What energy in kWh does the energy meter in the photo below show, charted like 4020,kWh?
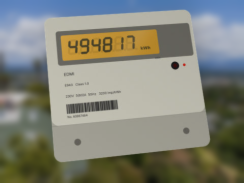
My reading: 494817,kWh
